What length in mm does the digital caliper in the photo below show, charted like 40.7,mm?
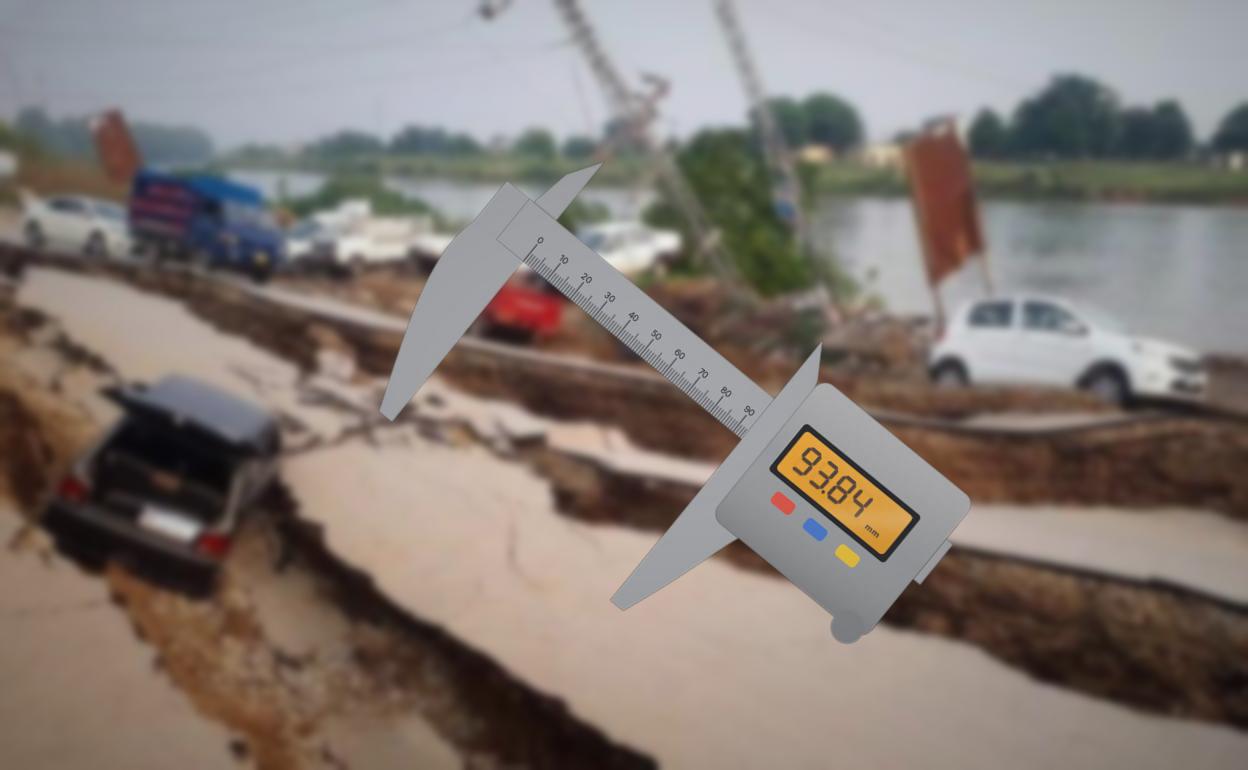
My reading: 93.84,mm
